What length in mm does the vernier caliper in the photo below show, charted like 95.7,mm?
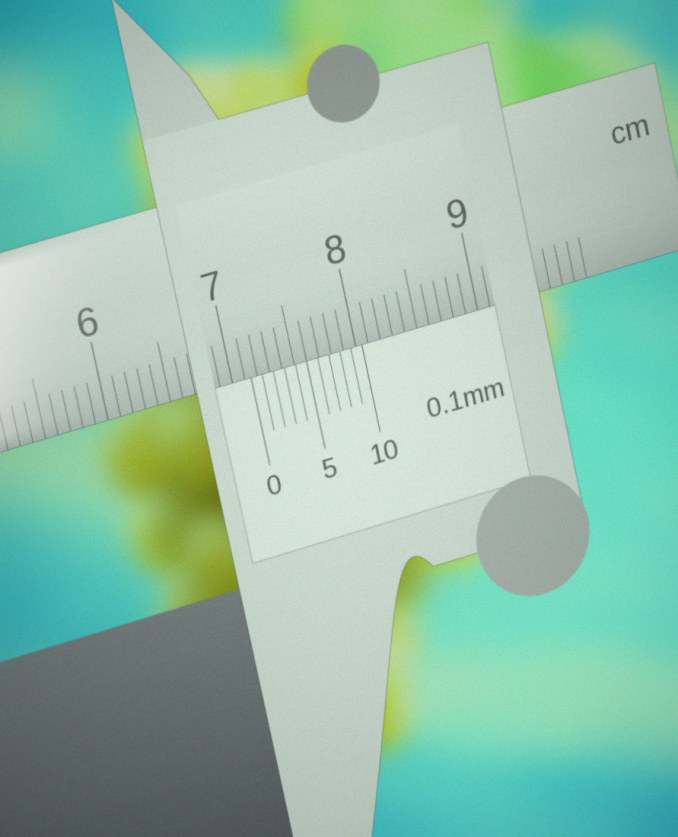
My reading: 71.5,mm
